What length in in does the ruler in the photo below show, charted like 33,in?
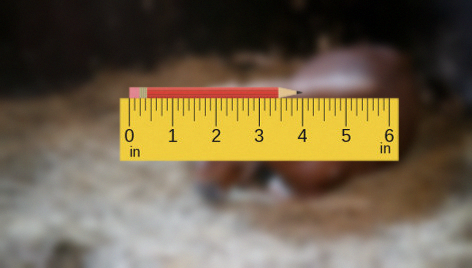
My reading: 4,in
